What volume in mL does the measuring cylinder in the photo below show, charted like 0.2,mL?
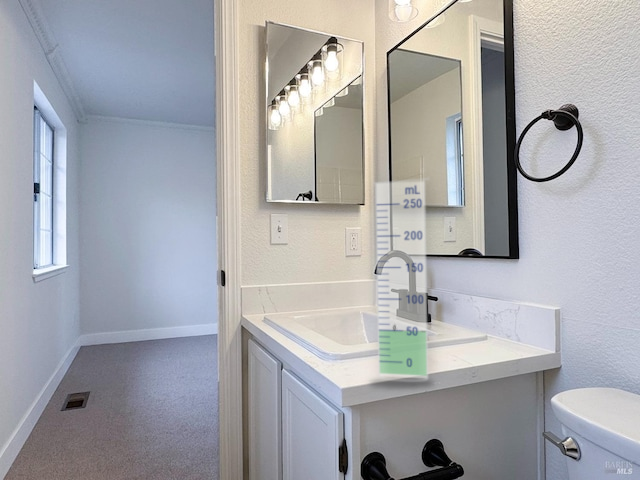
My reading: 50,mL
